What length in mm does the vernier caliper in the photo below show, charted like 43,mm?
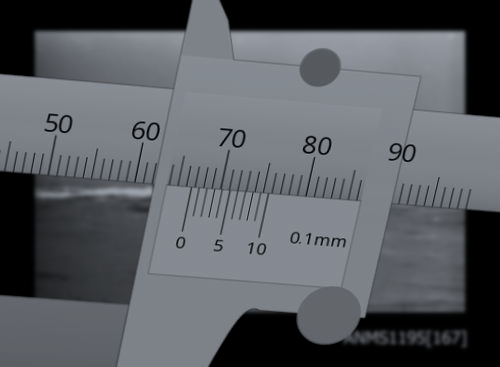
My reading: 66.6,mm
